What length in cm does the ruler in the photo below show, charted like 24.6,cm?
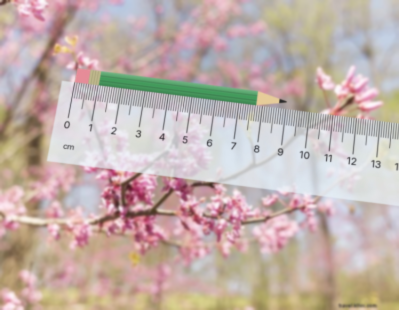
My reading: 9,cm
